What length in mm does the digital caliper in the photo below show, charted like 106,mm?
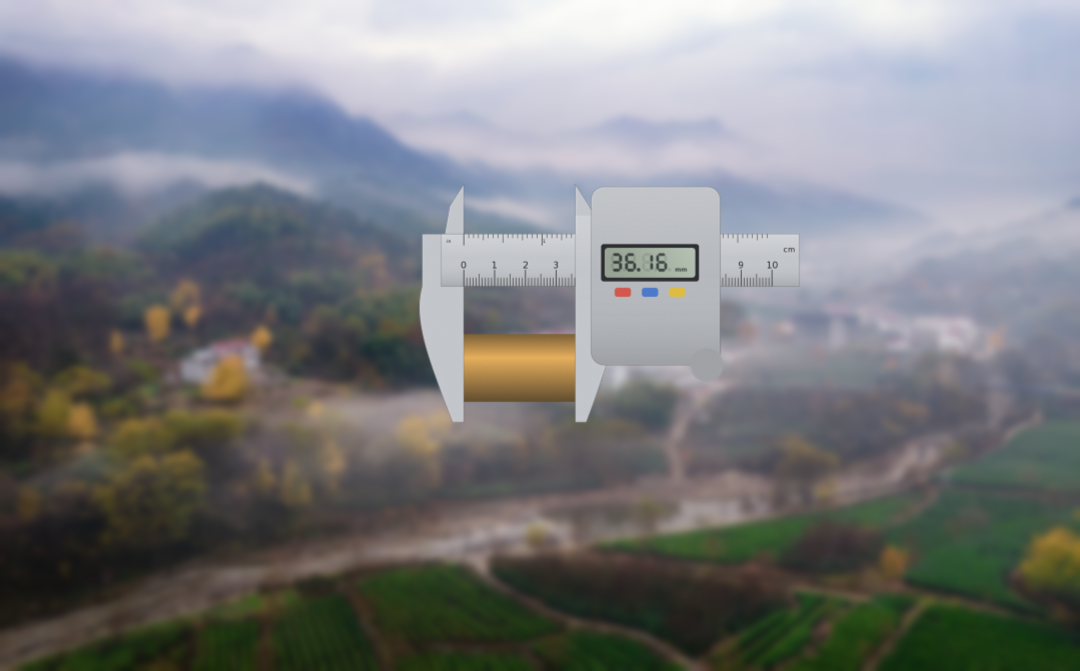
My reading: 36.16,mm
